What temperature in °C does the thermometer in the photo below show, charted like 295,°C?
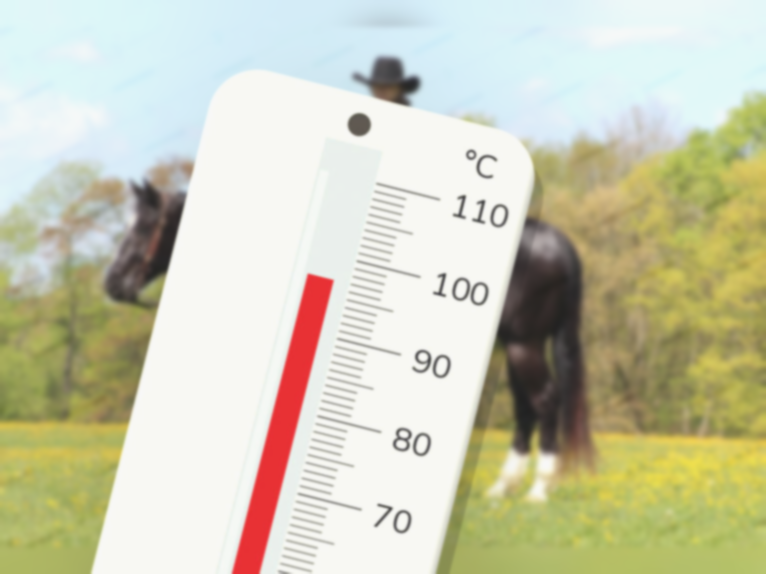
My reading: 97,°C
